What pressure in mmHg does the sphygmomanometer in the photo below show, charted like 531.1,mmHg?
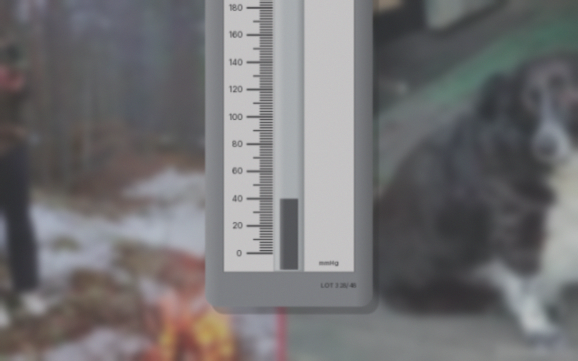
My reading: 40,mmHg
